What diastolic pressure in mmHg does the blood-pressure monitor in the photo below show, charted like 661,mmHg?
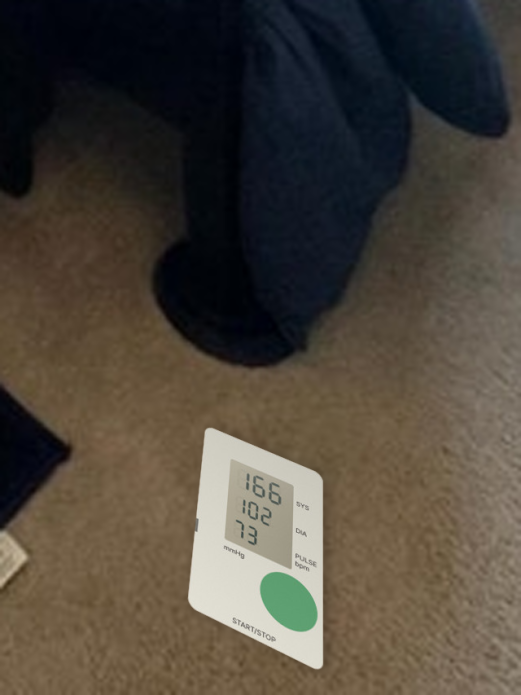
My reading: 102,mmHg
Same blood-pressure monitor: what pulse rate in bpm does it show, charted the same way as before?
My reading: 73,bpm
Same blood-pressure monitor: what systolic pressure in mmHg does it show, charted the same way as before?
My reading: 166,mmHg
